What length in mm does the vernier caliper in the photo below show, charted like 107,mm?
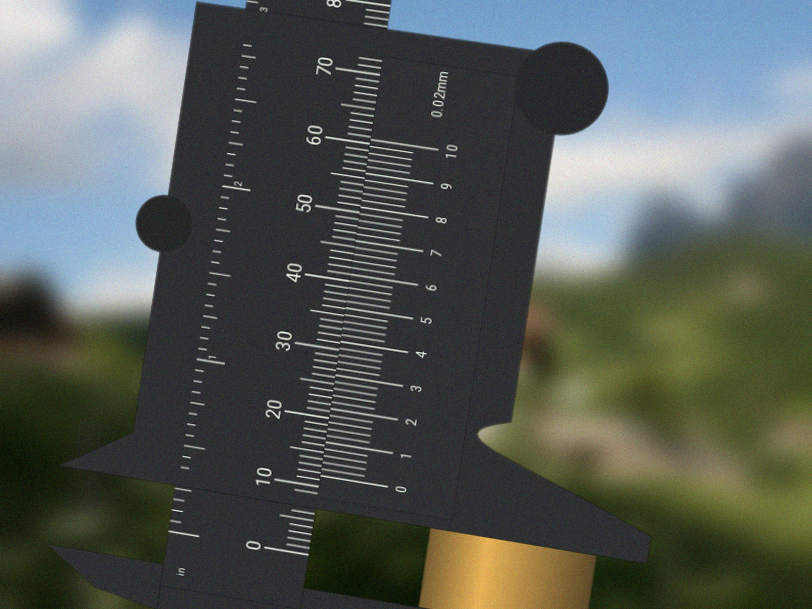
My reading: 11.6,mm
